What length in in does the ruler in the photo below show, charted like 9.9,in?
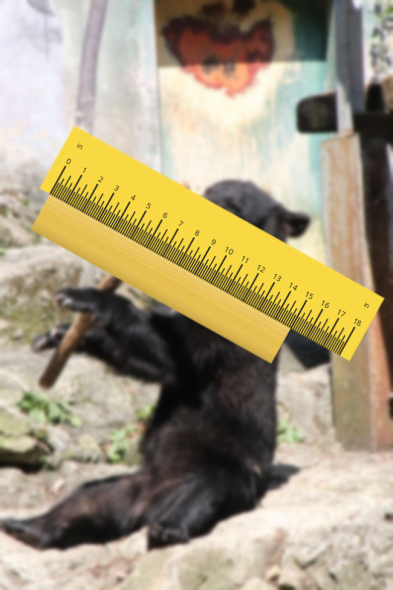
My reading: 15,in
